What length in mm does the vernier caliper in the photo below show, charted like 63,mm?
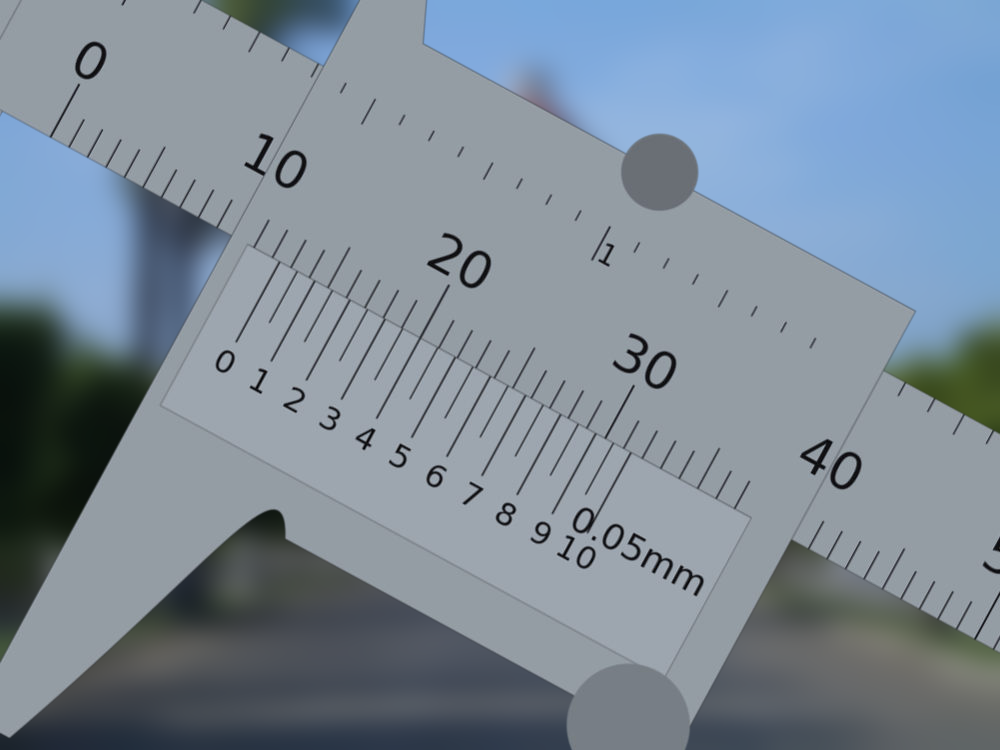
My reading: 12.4,mm
